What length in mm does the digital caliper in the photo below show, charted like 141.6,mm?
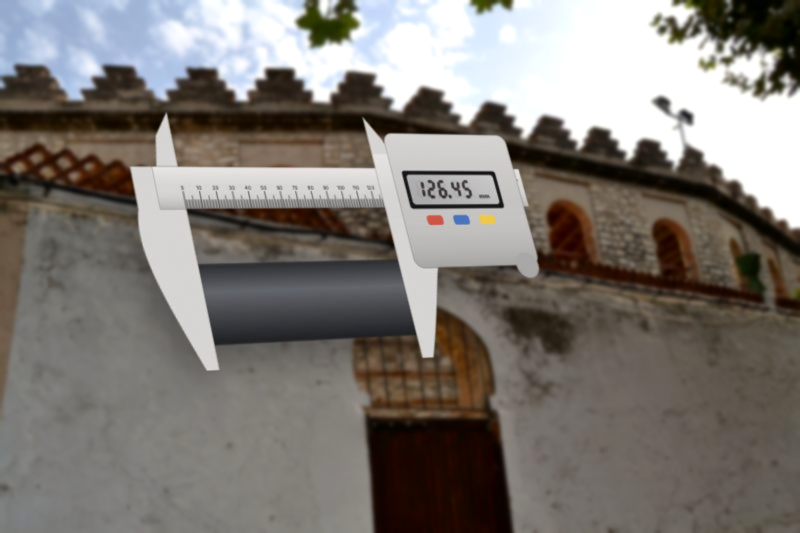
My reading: 126.45,mm
